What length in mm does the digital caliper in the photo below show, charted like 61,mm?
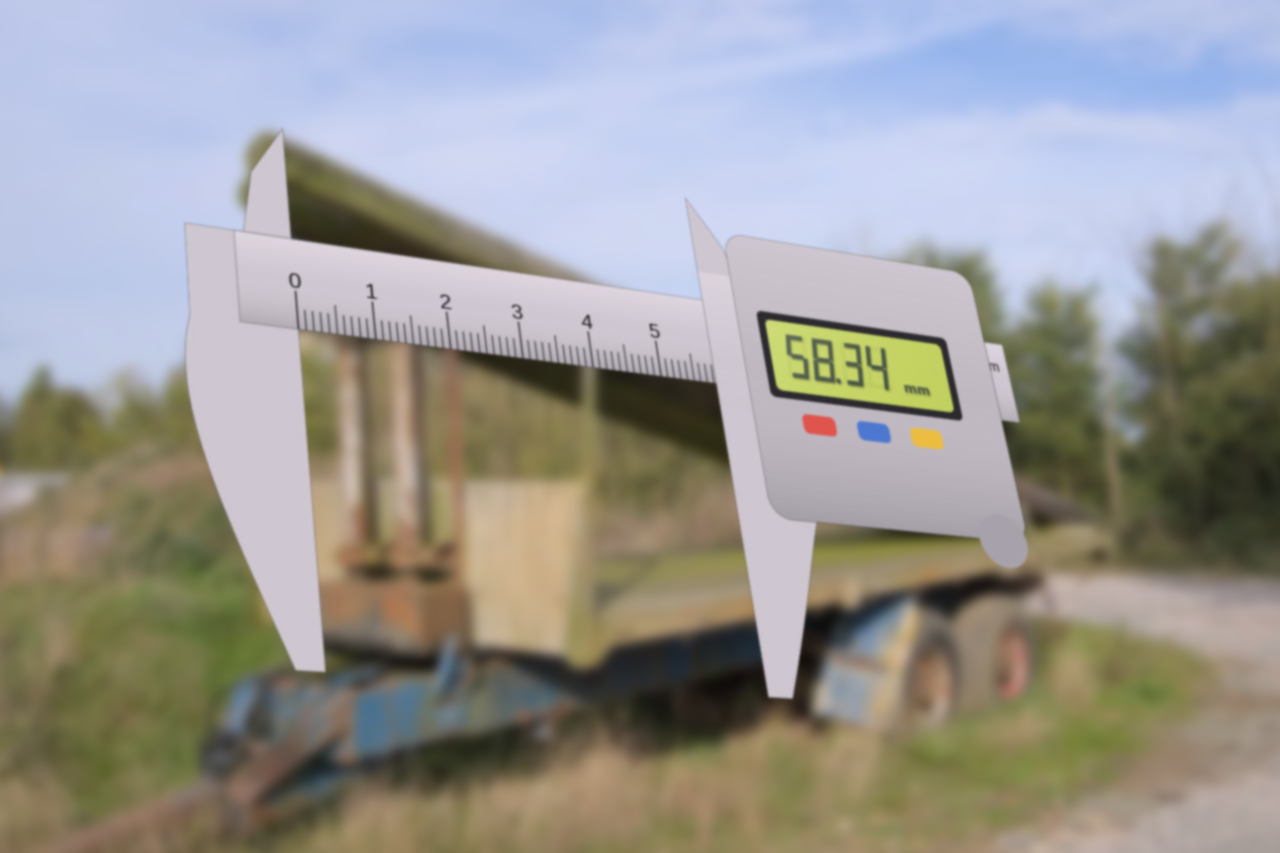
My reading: 58.34,mm
